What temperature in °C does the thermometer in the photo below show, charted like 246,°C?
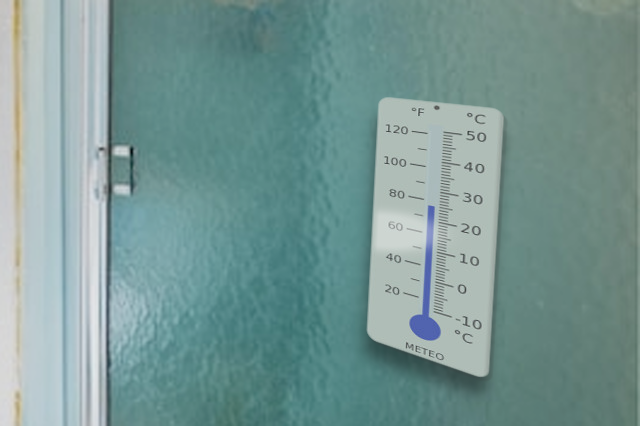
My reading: 25,°C
